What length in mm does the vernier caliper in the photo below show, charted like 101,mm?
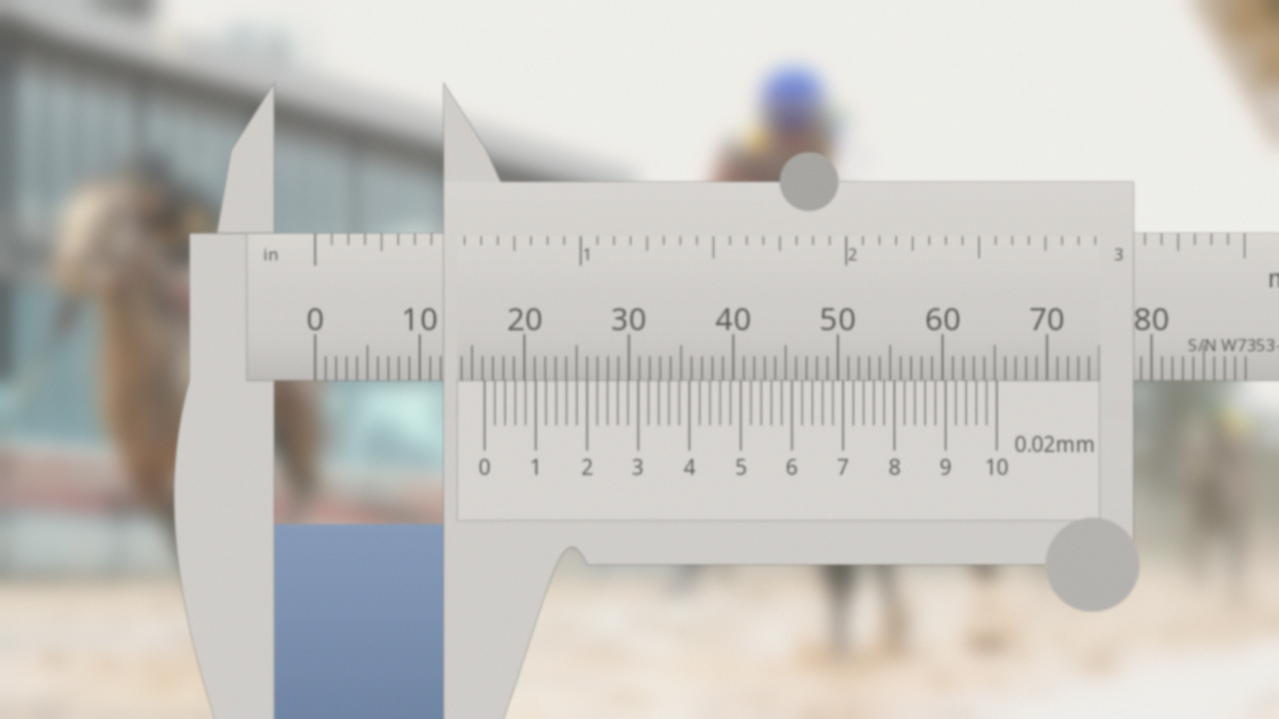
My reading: 16.2,mm
